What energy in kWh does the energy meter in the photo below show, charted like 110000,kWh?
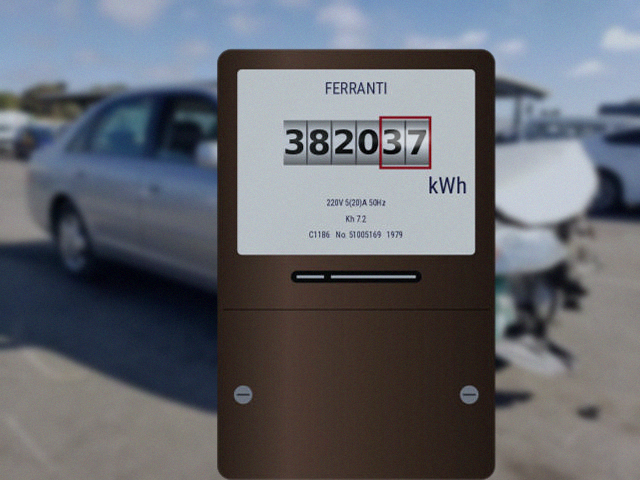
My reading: 3820.37,kWh
